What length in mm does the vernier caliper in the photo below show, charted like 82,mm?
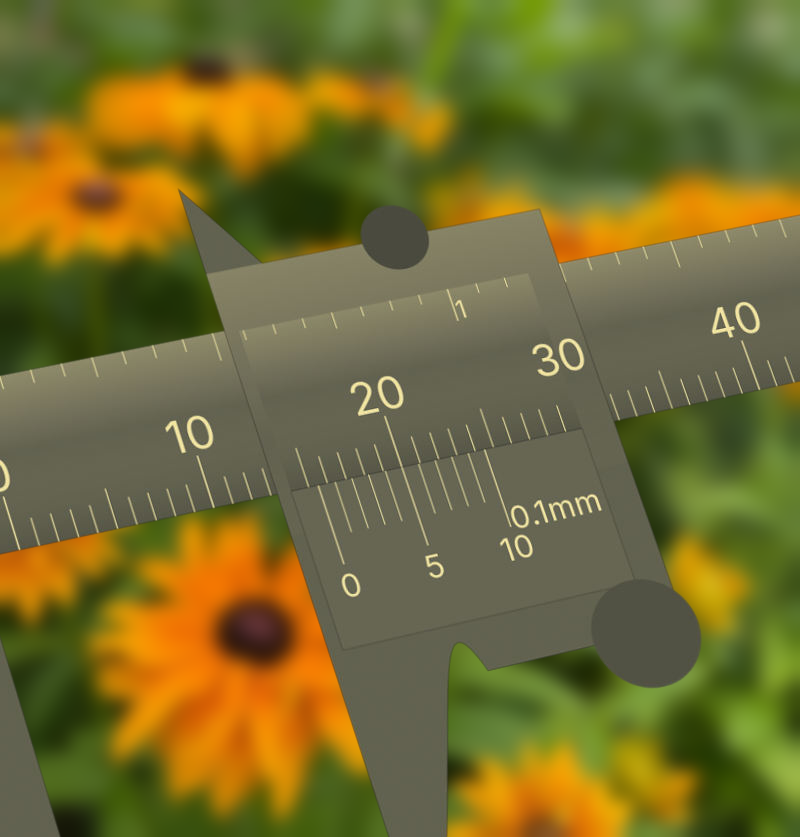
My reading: 15.5,mm
